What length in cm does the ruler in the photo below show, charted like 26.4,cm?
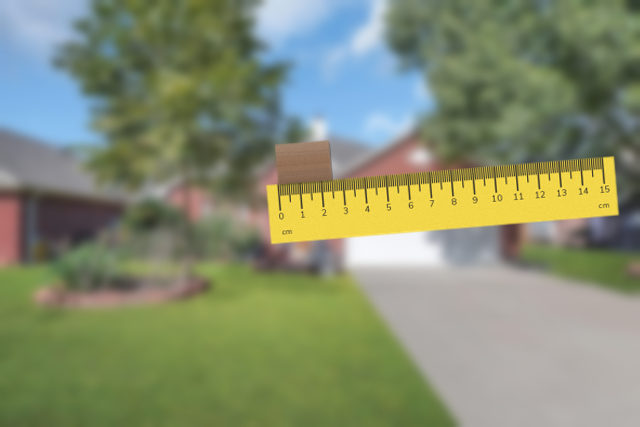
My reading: 2.5,cm
